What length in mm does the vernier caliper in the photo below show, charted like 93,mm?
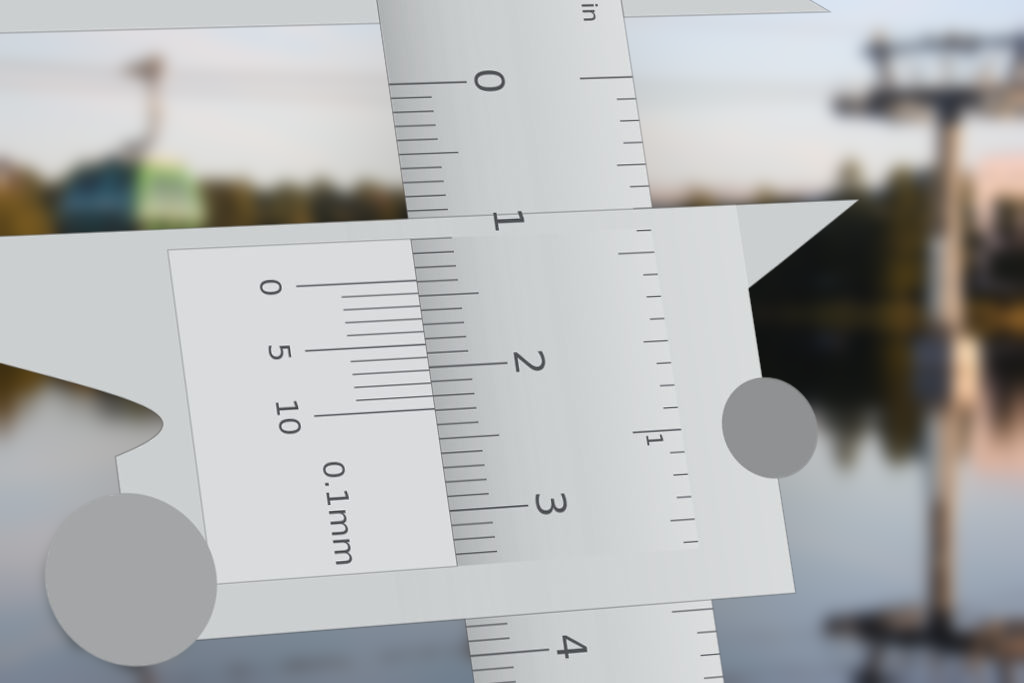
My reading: 13.9,mm
